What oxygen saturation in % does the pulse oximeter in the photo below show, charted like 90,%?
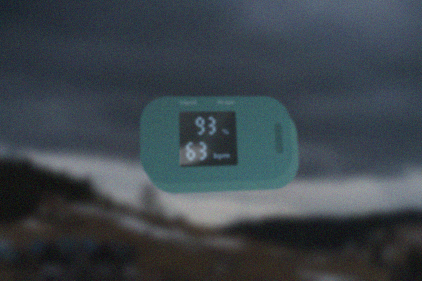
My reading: 93,%
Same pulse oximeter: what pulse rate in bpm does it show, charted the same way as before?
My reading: 63,bpm
